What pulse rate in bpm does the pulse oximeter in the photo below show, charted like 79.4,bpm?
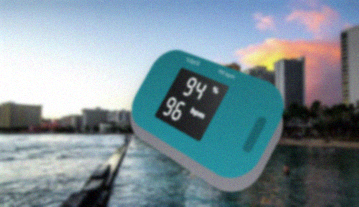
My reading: 96,bpm
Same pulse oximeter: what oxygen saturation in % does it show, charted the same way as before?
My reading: 94,%
